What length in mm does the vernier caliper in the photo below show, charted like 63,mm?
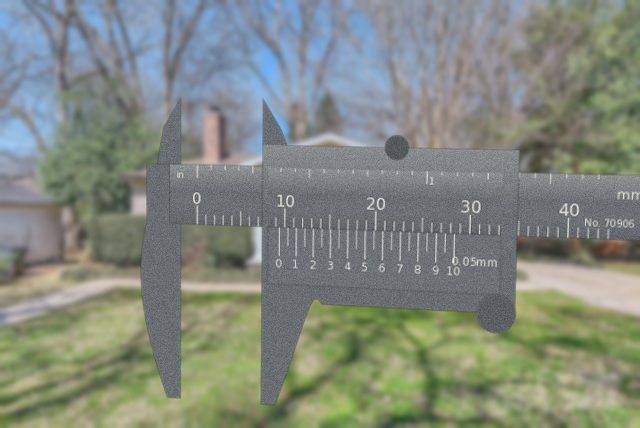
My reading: 9.4,mm
